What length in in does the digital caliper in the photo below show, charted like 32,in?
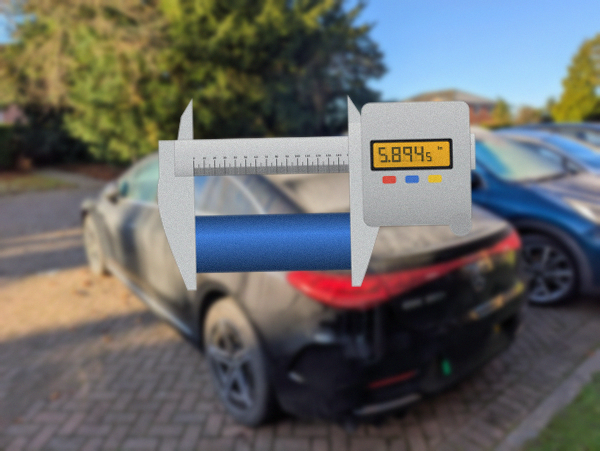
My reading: 5.8945,in
